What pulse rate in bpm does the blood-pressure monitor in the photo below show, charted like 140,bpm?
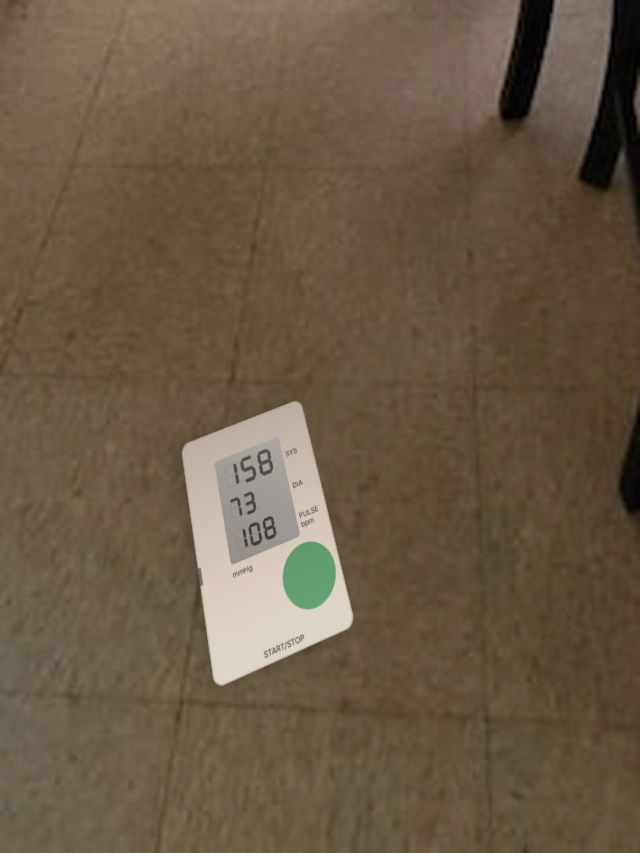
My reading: 108,bpm
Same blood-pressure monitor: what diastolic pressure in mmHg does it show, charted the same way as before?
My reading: 73,mmHg
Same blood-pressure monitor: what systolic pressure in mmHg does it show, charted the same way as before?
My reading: 158,mmHg
